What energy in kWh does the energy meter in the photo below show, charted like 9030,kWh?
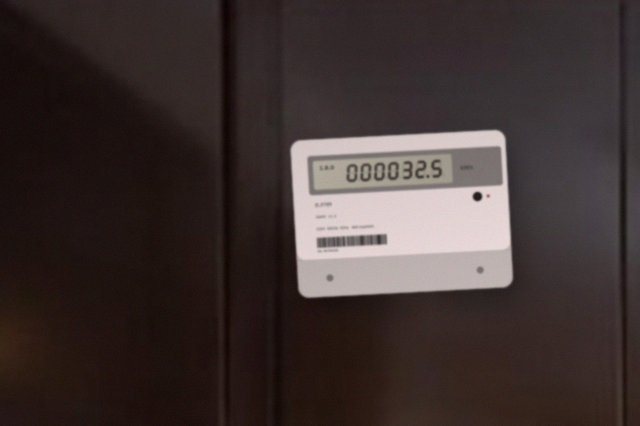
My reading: 32.5,kWh
